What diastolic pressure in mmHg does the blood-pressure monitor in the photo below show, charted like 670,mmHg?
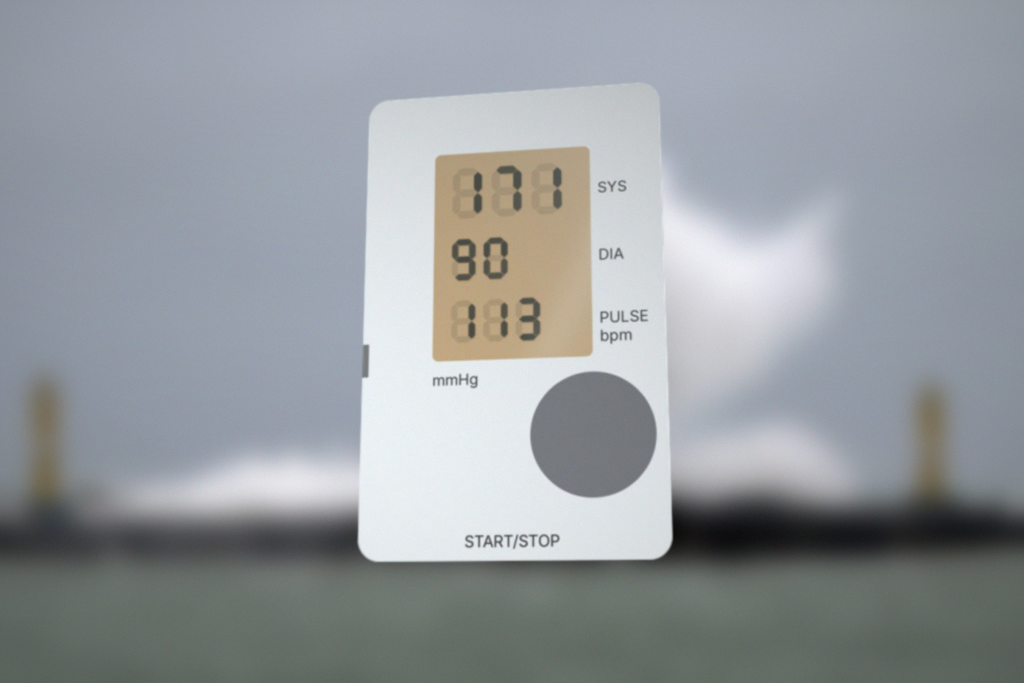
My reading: 90,mmHg
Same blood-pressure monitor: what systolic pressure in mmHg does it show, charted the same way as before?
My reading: 171,mmHg
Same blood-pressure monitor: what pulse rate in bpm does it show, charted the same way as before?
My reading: 113,bpm
